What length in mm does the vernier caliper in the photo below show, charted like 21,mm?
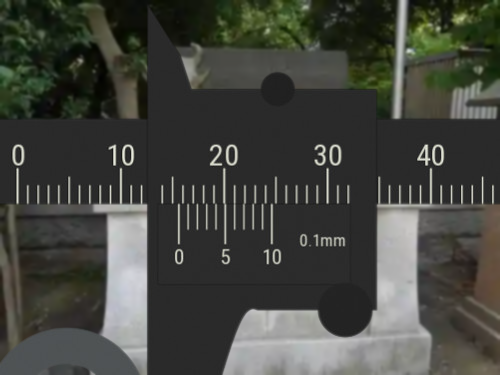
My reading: 15.6,mm
